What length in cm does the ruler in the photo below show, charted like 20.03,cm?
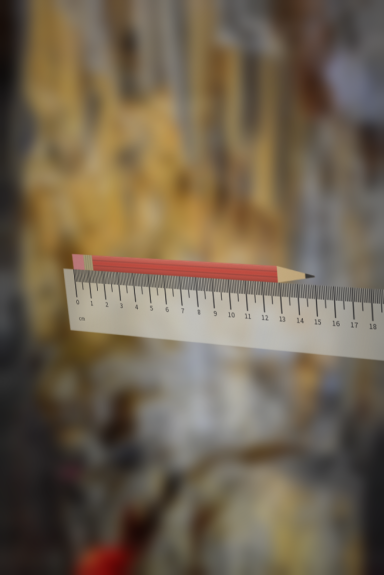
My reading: 15,cm
